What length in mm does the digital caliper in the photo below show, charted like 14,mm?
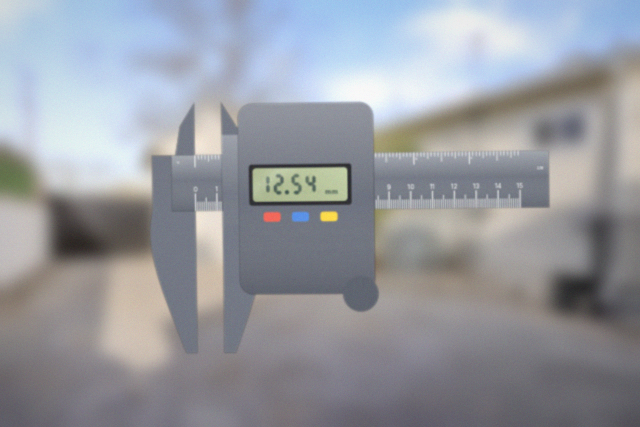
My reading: 12.54,mm
